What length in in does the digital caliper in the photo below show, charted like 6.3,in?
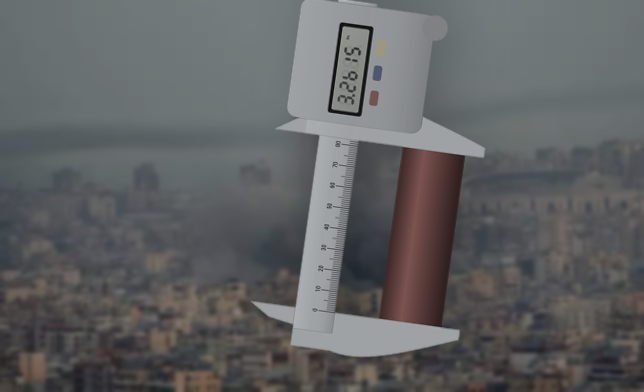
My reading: 3.2615,in
